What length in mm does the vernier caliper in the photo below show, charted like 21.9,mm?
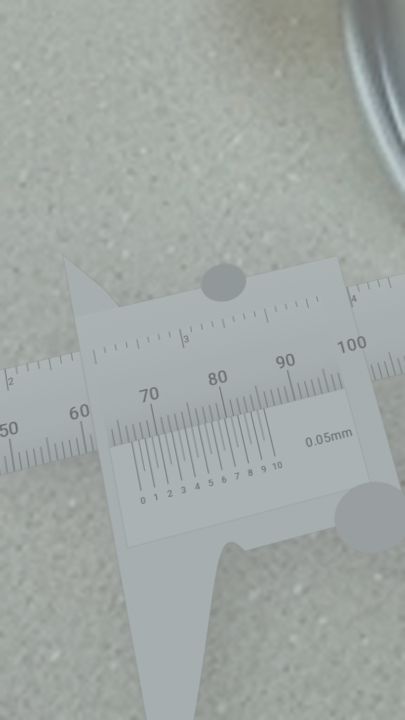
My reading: 66.4,mm
